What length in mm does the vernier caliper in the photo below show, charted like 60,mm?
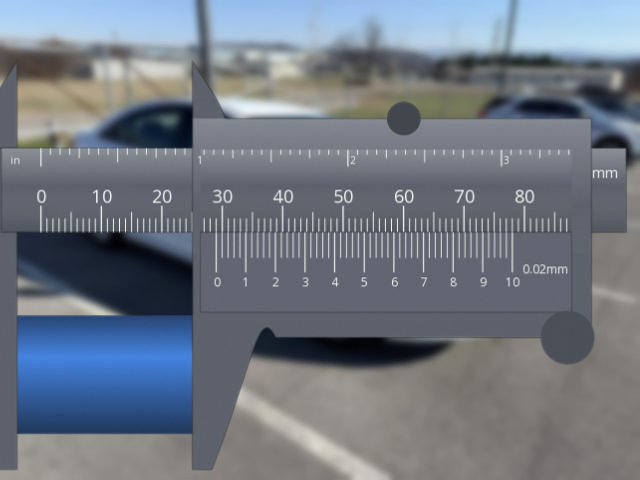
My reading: 29.0,mm
